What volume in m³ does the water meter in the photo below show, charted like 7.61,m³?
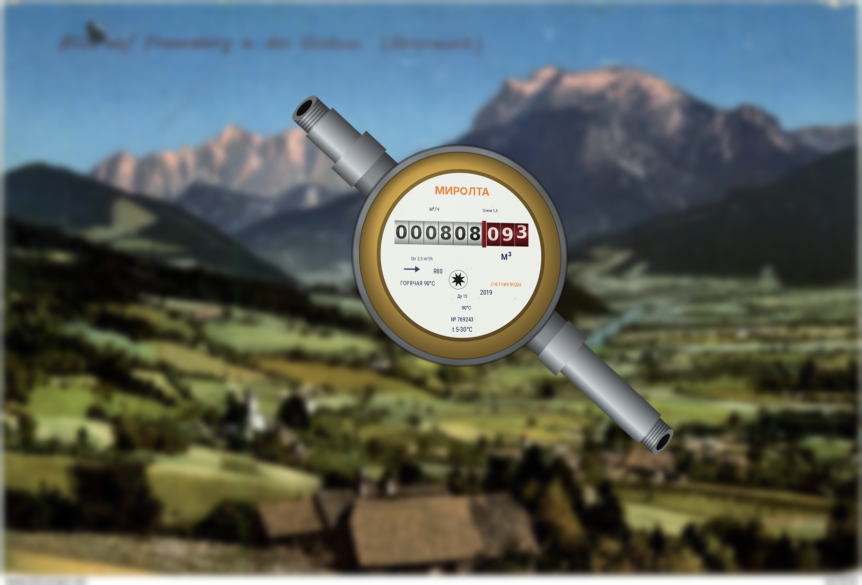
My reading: 808.093,m³
